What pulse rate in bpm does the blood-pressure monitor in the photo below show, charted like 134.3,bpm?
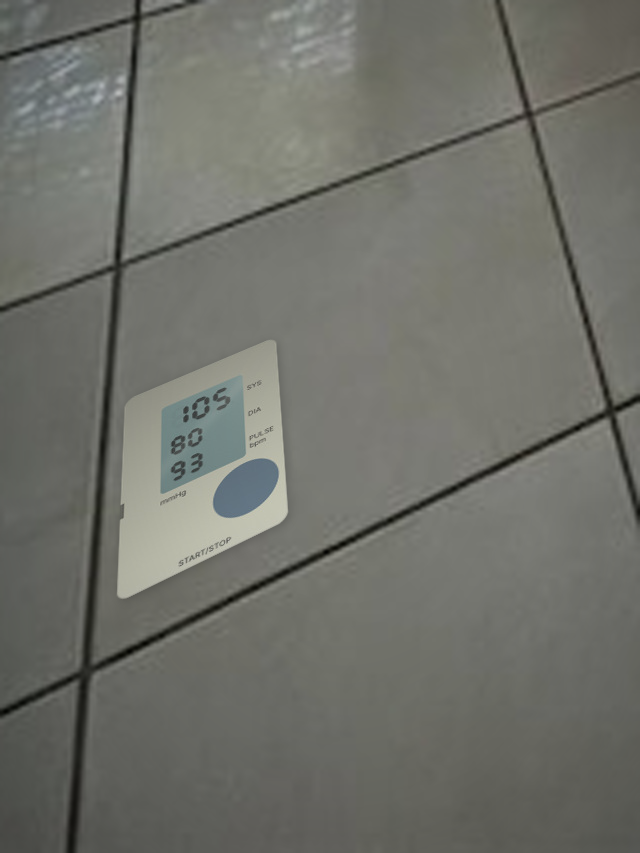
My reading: 93,bpm
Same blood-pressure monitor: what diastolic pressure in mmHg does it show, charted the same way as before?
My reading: 80,mmHg
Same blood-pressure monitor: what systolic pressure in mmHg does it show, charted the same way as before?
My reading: 105,mmHg
